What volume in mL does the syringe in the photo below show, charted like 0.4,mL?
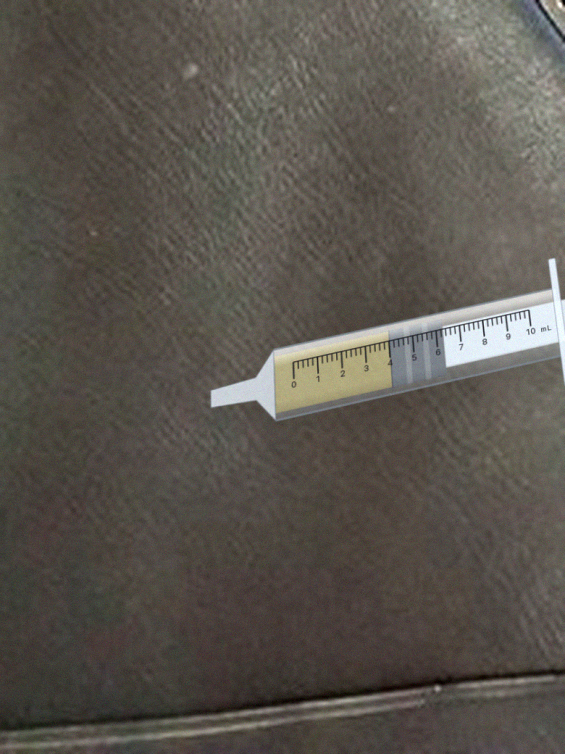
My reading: 4,mL
